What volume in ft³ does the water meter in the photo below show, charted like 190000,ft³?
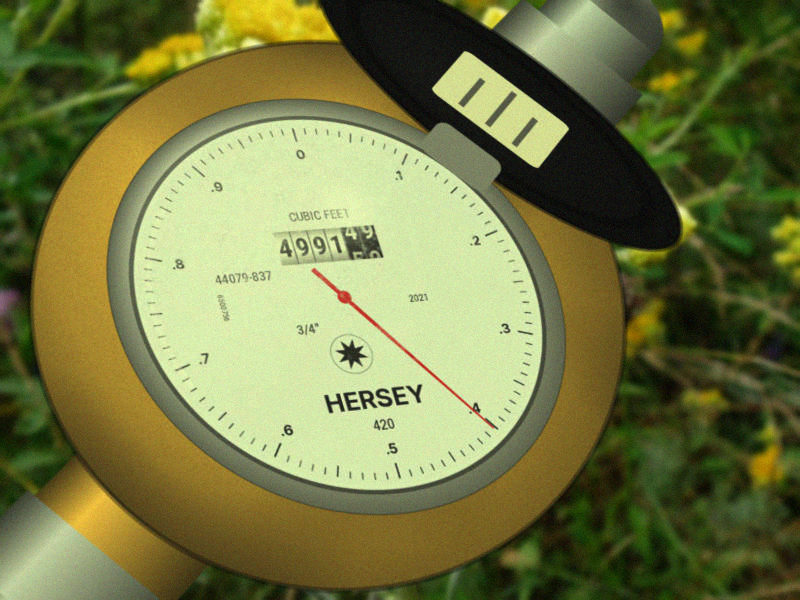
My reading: 499149.40,ft³
